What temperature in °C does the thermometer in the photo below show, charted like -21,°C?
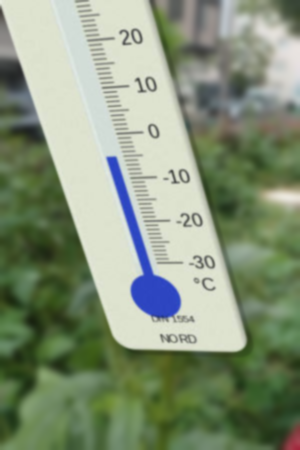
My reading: -5,°C
